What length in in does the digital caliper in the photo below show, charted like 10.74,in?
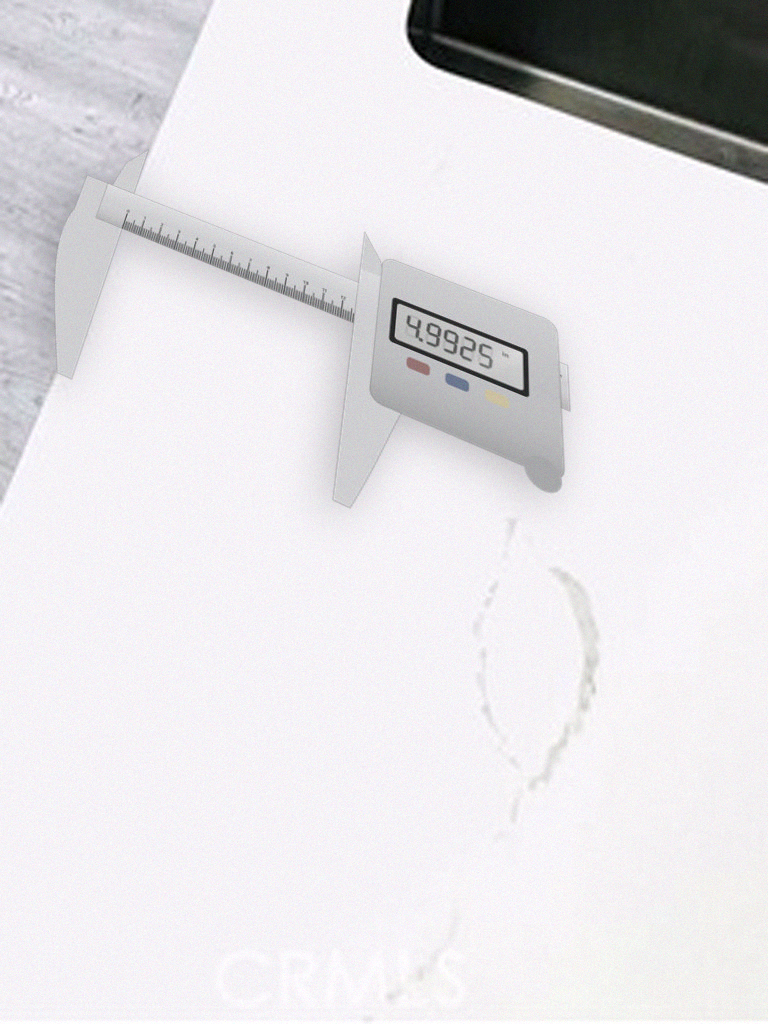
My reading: 4.9925,in
